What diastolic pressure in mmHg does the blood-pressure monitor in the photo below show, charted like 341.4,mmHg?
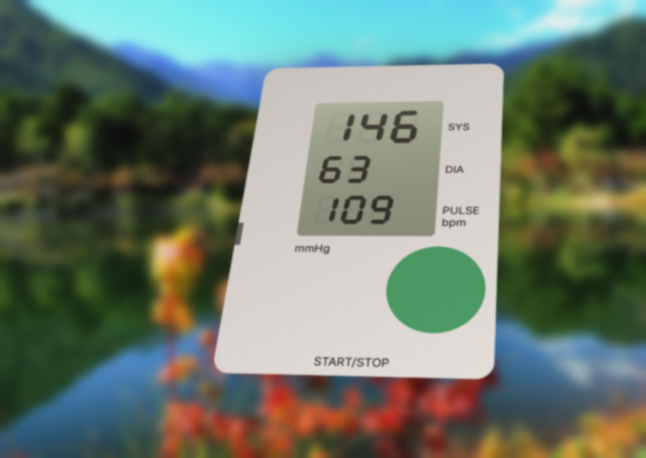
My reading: 63,mmHg
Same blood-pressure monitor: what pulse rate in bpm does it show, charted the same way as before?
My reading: 109,bpm
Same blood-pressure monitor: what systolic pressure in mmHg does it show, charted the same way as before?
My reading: 146,mmHg
